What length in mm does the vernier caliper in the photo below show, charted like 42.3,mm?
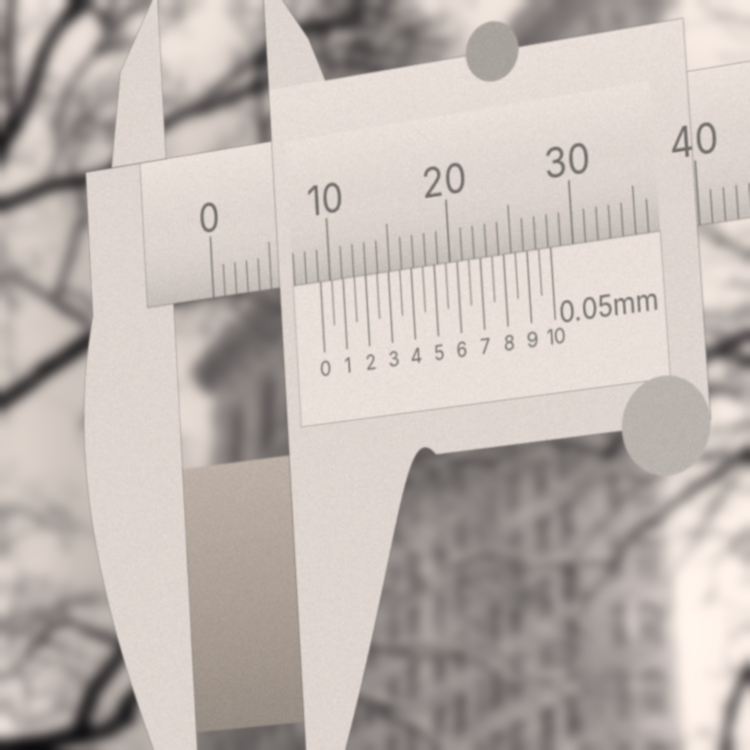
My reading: 9.2,mm
